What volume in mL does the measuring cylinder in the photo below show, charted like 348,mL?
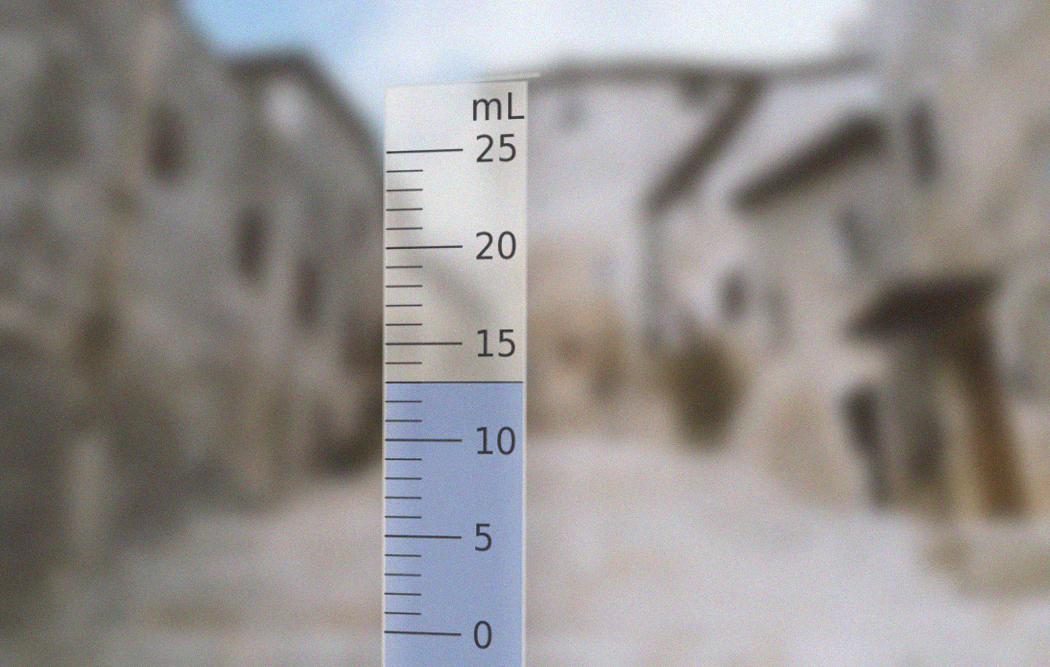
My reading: 13,mL
